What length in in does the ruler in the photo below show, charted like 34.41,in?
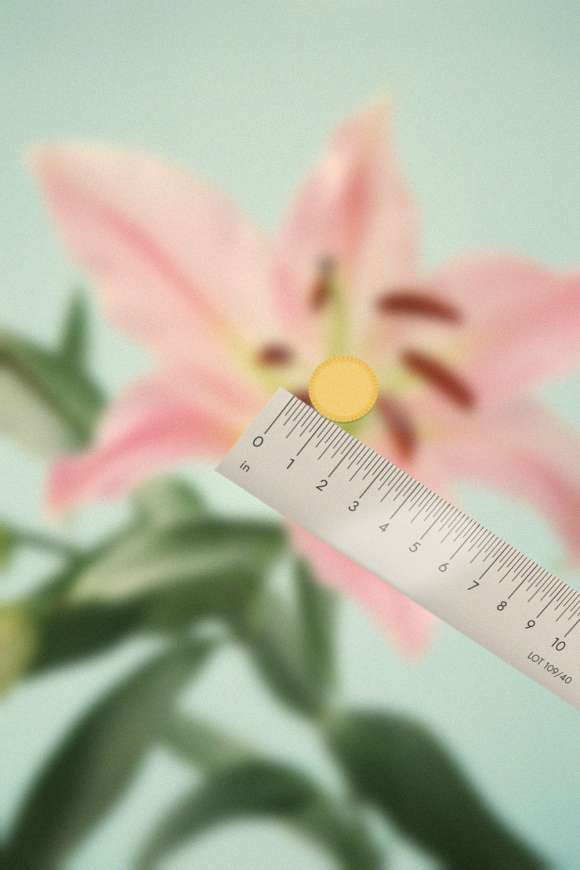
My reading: 1.75,in
